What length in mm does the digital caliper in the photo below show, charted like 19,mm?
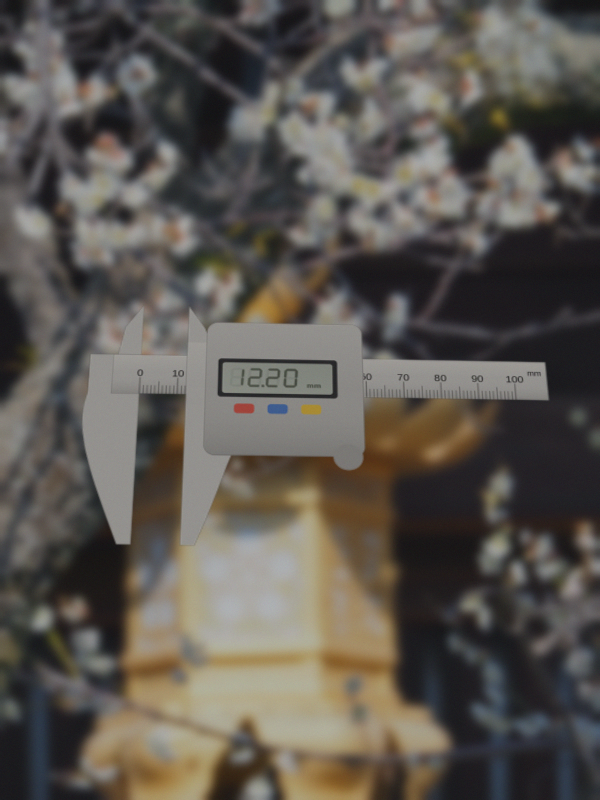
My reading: 12.20,mm
